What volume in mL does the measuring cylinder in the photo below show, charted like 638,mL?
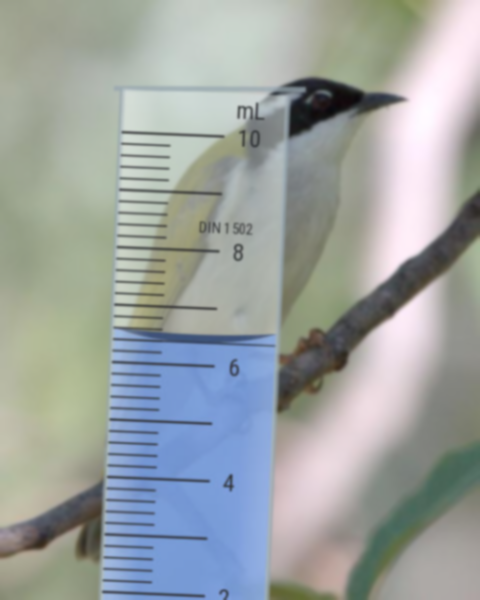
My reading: 6.4,mL
